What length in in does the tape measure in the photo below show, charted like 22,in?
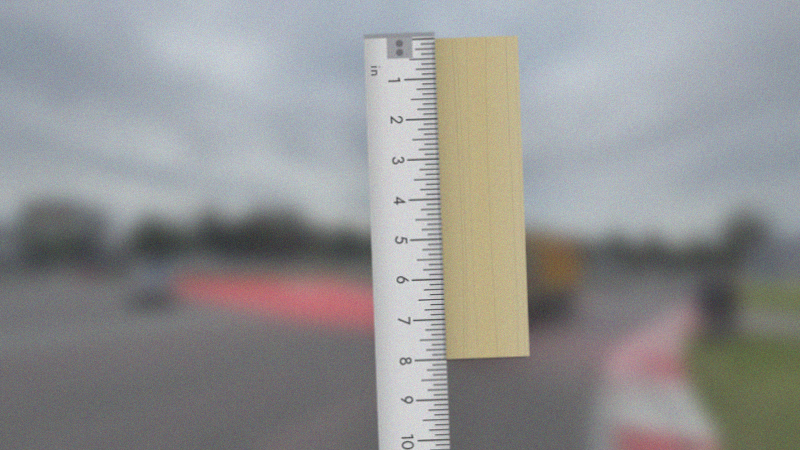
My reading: 8,in
